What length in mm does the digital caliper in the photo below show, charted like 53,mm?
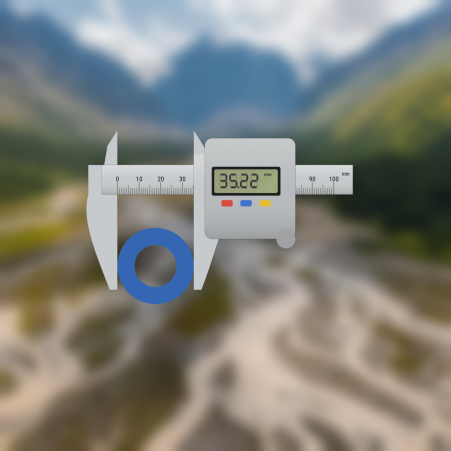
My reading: 35.22,mm
